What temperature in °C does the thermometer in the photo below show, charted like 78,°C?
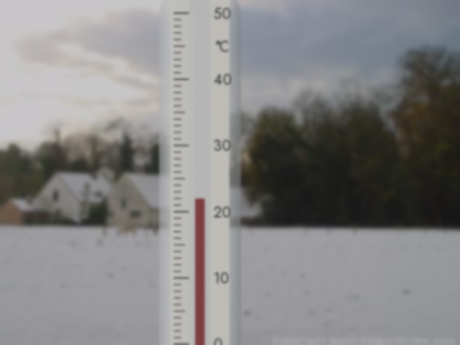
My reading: 22,°C
